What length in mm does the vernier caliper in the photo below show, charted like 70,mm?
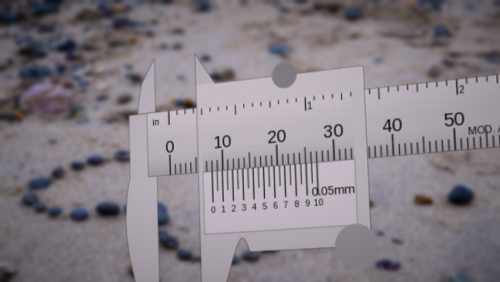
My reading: 8.0,mm
